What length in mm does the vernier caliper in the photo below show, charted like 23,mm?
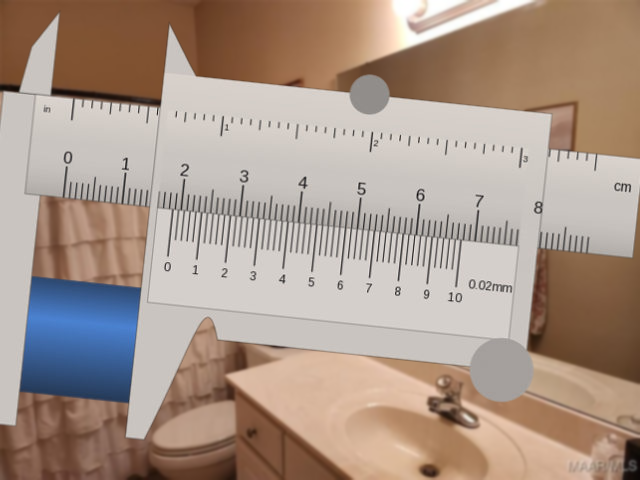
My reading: 18.6,mm
